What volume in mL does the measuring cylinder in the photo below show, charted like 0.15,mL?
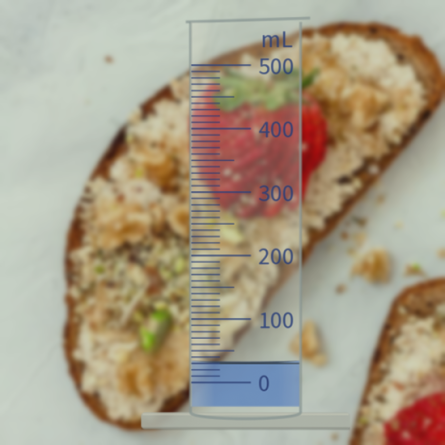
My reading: 30,mL
